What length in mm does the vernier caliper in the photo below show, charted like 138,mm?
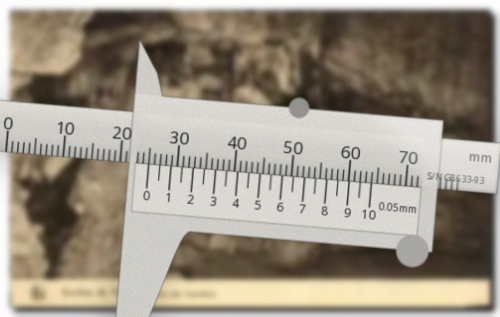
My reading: 25.0,mm
